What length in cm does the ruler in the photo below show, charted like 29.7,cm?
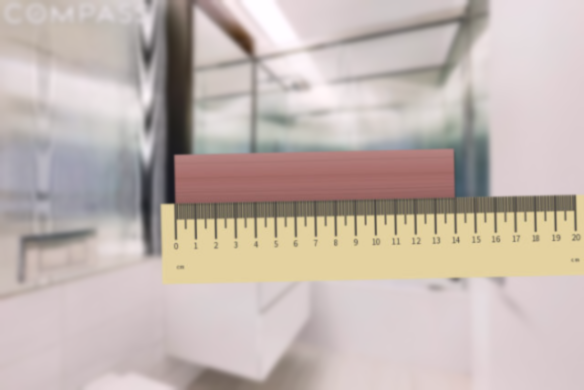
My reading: 14,cm
